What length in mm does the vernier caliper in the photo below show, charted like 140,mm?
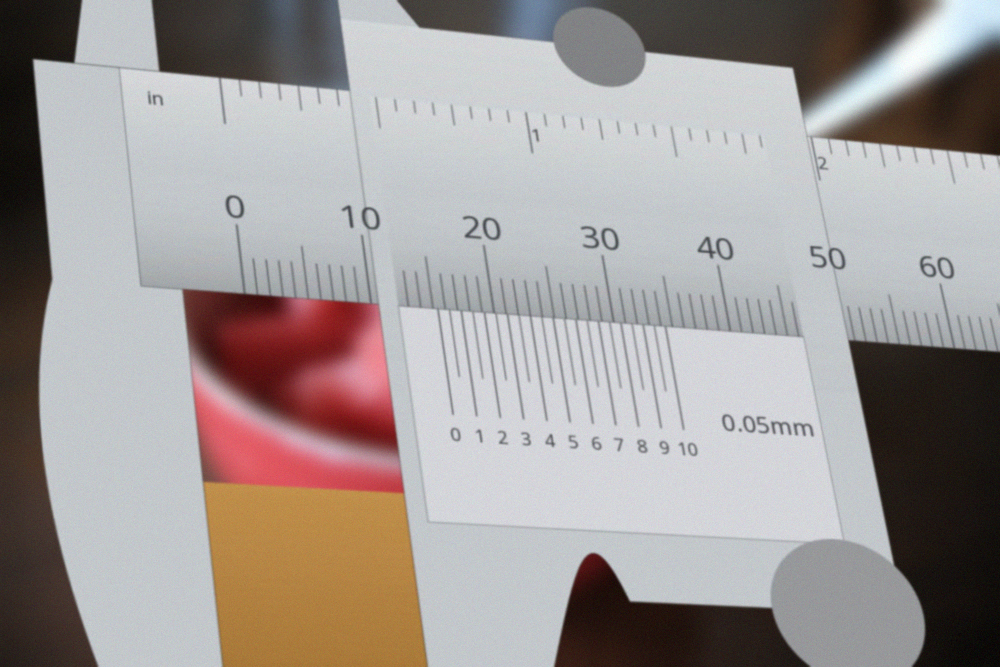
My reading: 15.4,mm
